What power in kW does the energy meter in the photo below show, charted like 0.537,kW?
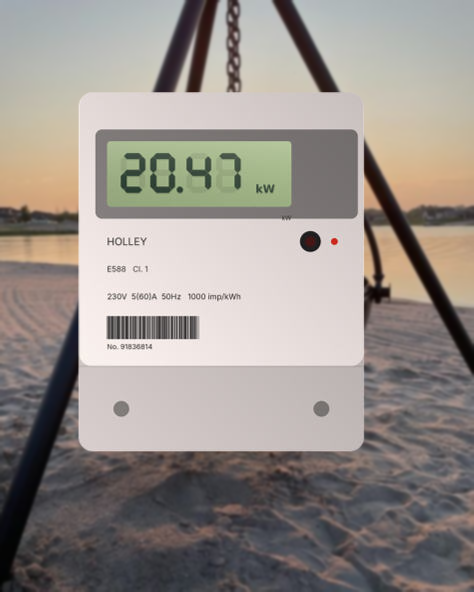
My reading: 20.47,kW
